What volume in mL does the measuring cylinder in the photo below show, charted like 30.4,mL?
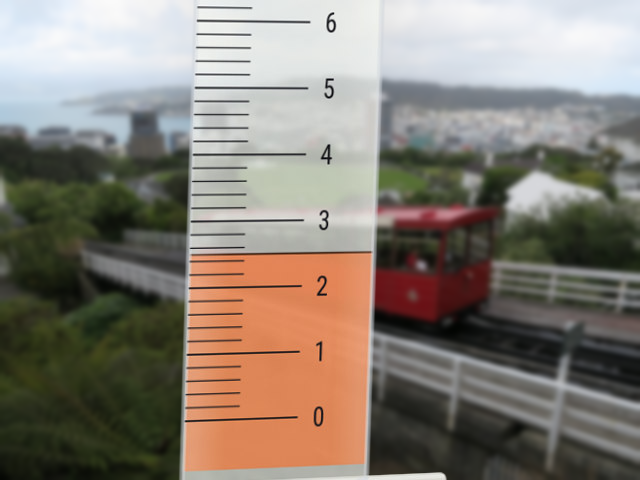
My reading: 2.5,mL
